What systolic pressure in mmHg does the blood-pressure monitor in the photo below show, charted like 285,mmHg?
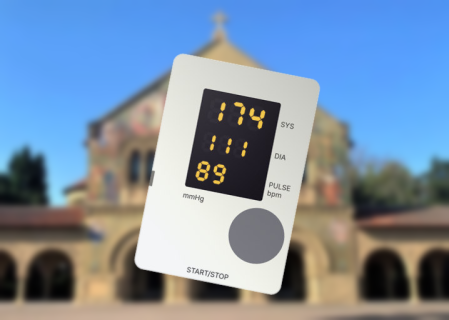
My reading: 174,mmHg
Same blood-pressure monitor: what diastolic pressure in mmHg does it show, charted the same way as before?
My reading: 111,mmHg
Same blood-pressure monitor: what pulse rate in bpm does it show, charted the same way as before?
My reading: 89,bpm
